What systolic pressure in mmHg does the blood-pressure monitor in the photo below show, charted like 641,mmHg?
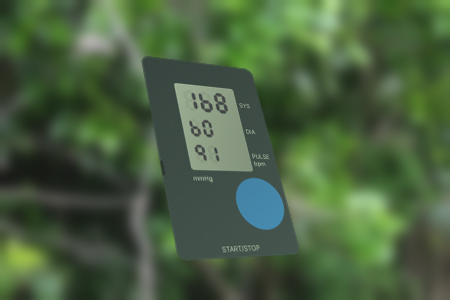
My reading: 168,mmHg
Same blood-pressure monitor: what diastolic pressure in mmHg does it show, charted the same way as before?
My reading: 60,mmHg
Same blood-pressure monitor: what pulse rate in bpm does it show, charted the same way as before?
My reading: 91,bpm
